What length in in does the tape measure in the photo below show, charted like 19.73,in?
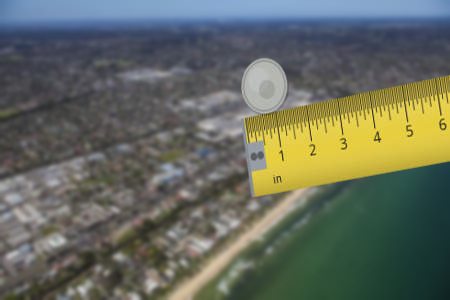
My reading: 1.5,in
